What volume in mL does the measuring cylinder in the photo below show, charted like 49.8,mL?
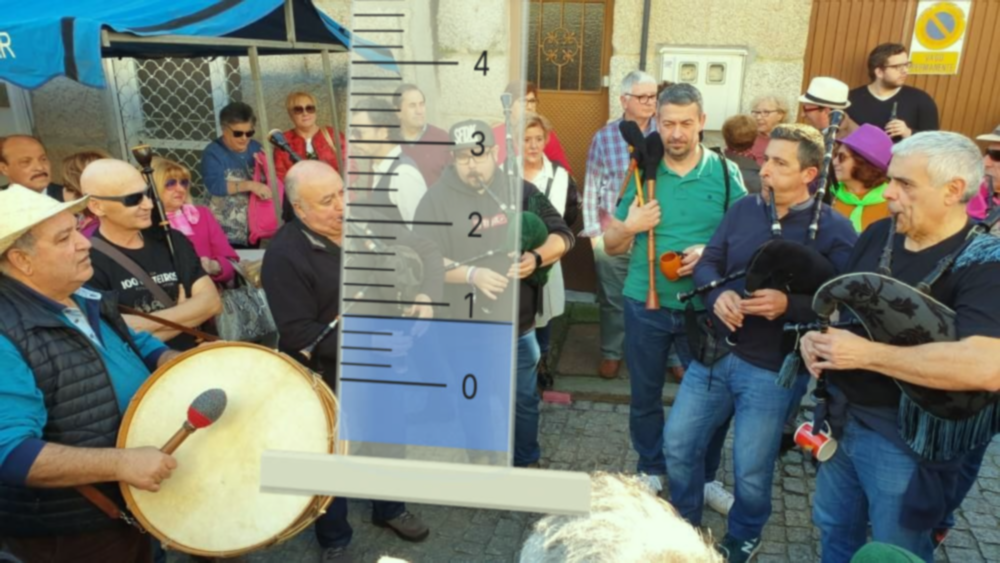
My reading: 0.8,mL
